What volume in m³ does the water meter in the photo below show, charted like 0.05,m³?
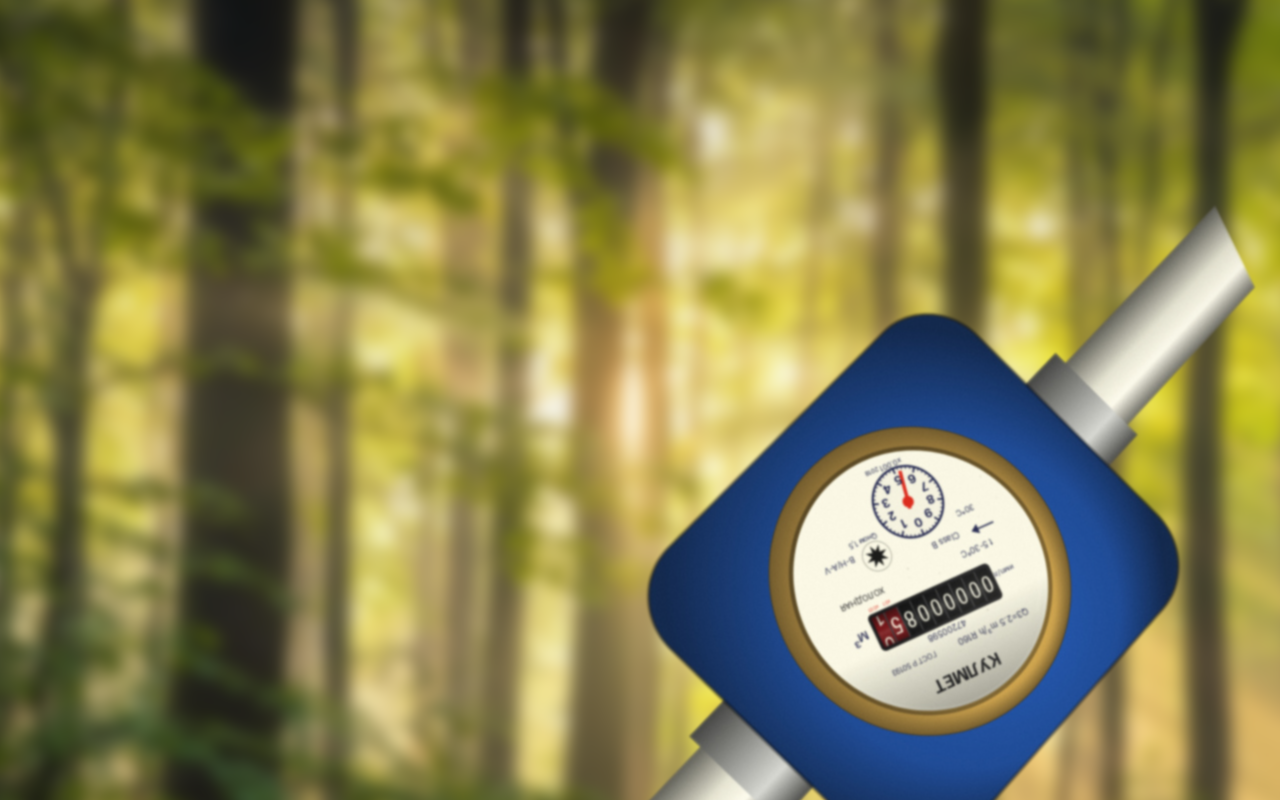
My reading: 8.505,m³
